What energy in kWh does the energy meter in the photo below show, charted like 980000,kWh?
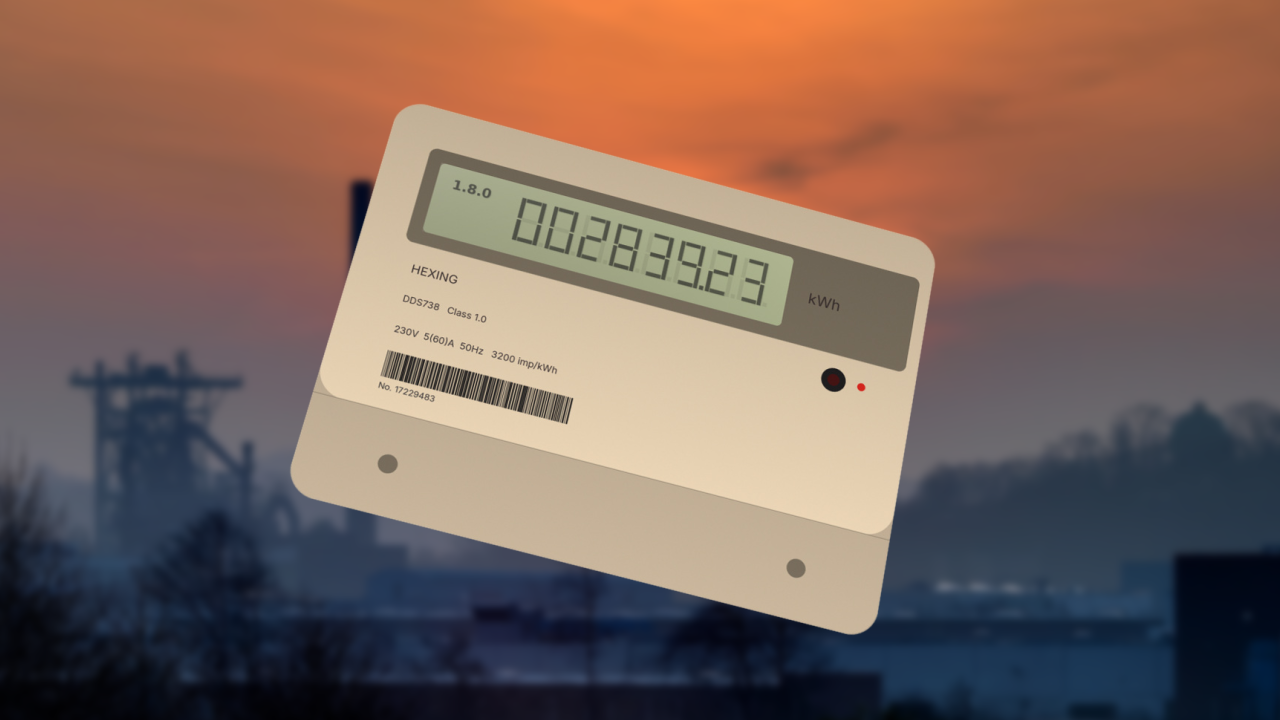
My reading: 2839.23,kWh
